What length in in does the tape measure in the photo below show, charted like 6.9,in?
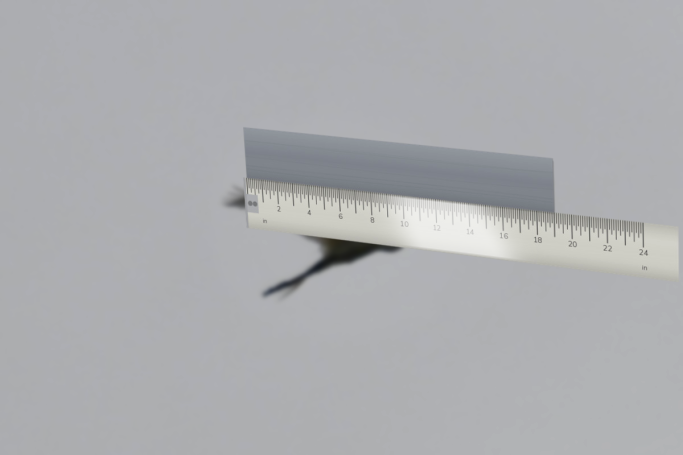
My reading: 19,in
